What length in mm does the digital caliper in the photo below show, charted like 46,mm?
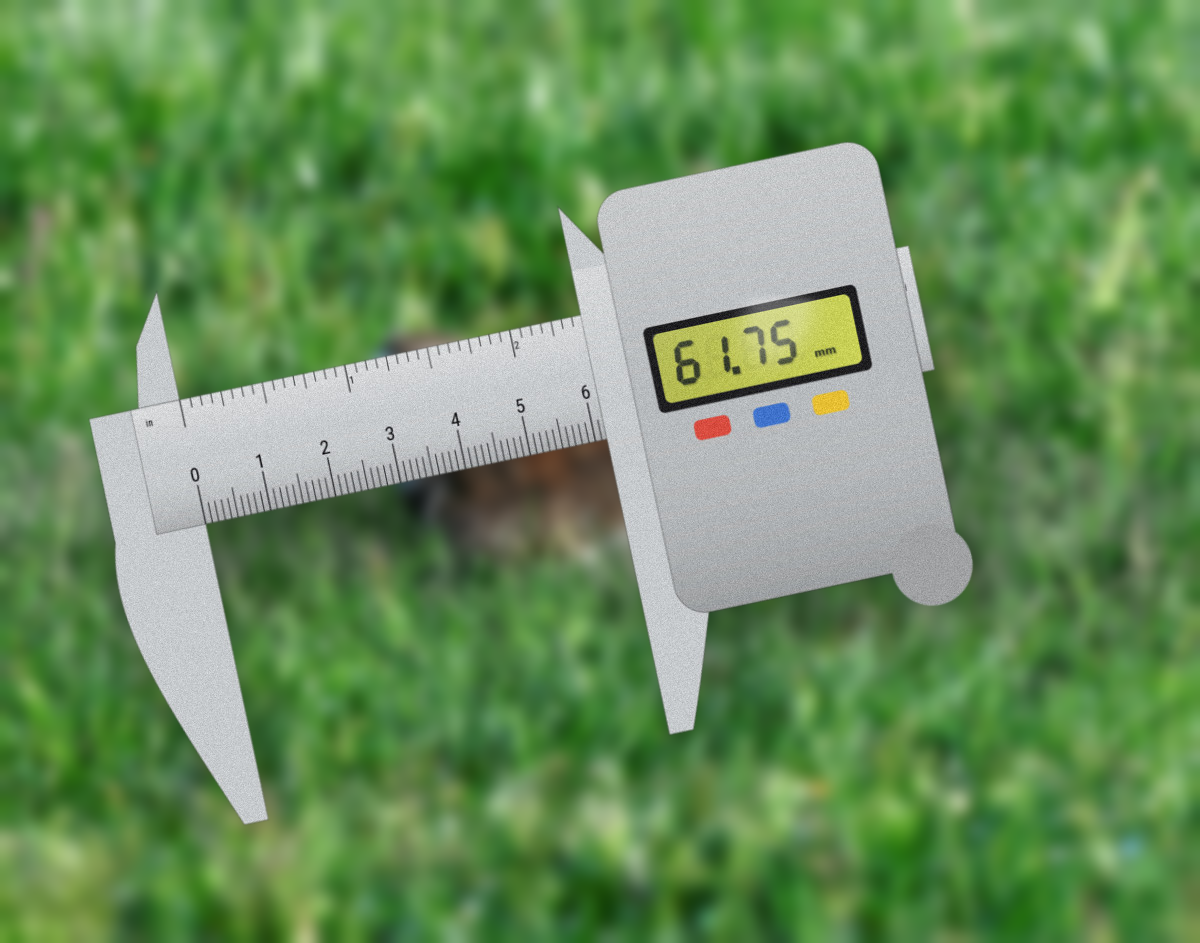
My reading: 61.75,mm
